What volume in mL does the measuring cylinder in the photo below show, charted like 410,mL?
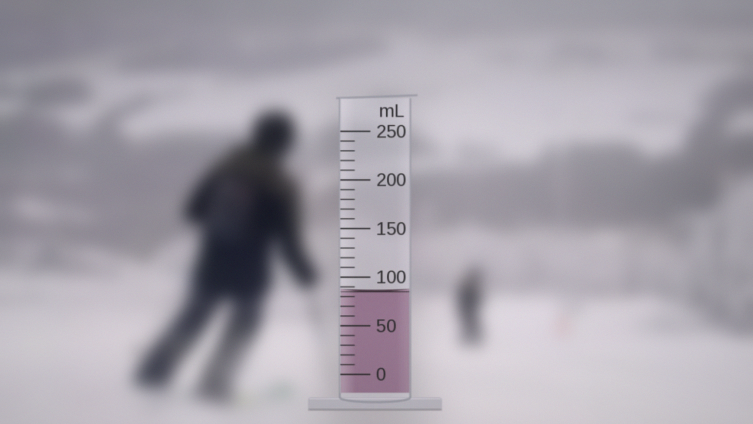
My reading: 85,mL
